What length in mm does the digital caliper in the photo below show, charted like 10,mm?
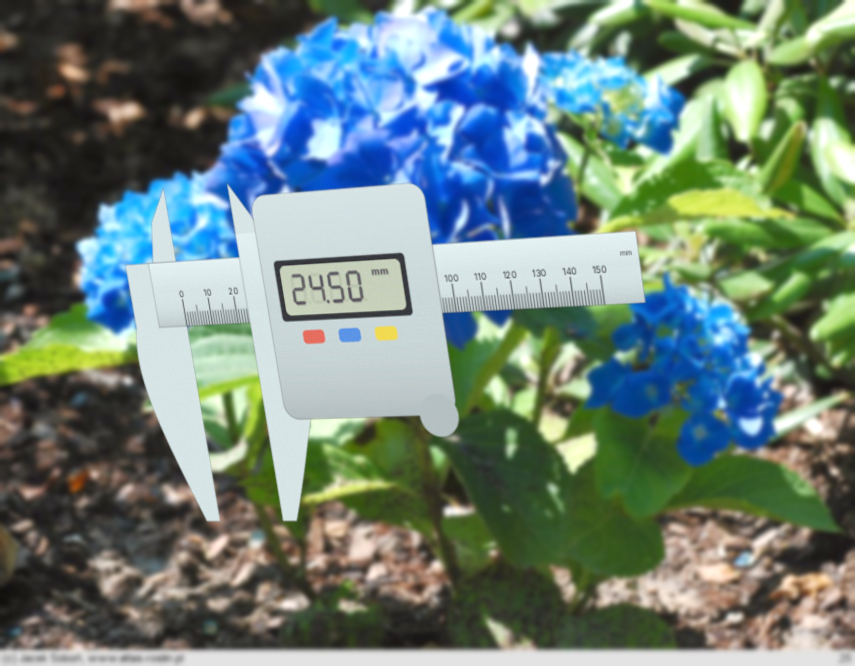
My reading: 24.50,mm
